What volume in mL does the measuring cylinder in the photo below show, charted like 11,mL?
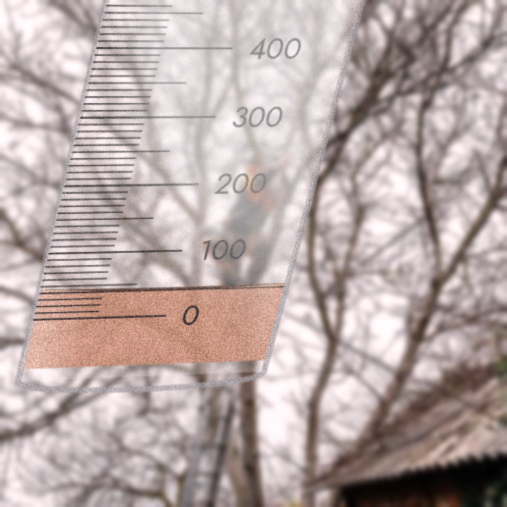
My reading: 40,mL
